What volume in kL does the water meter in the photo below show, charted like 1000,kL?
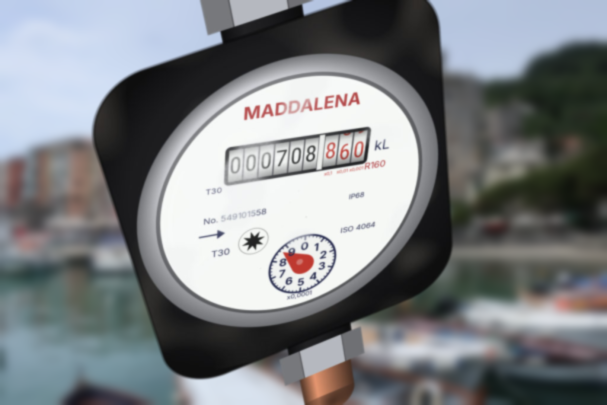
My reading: 708.8598,kL
